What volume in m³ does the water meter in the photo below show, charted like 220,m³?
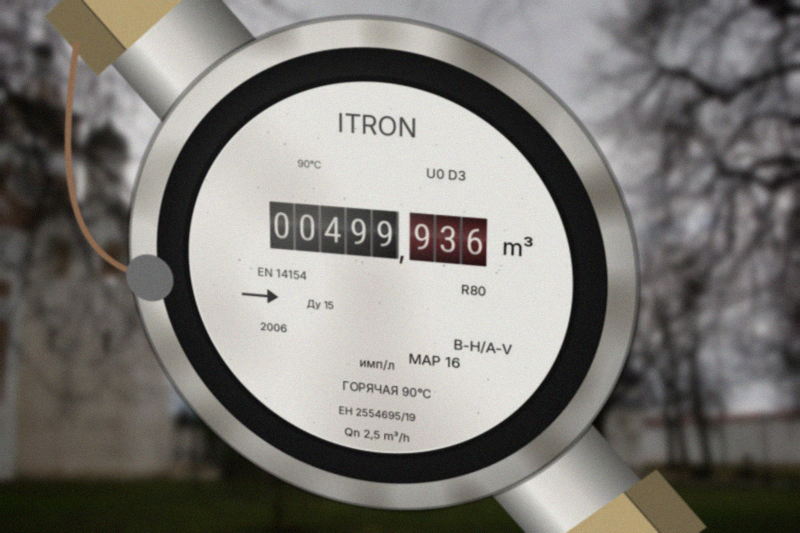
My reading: 499.936,m³
